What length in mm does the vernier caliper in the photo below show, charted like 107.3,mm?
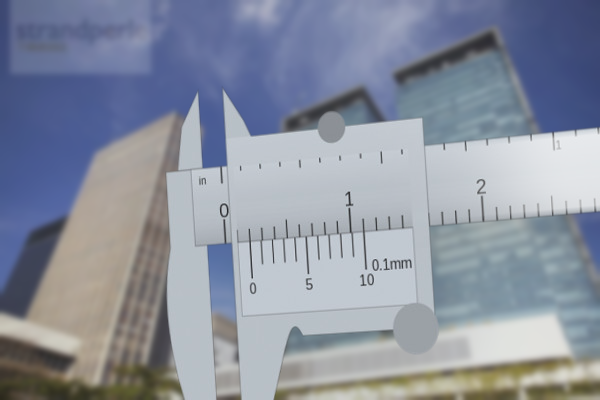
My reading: 2.0,mm
